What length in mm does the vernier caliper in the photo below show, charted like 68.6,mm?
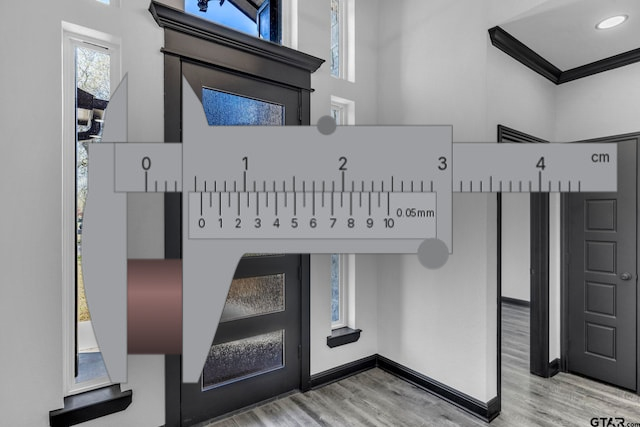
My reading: 5.6,mm
